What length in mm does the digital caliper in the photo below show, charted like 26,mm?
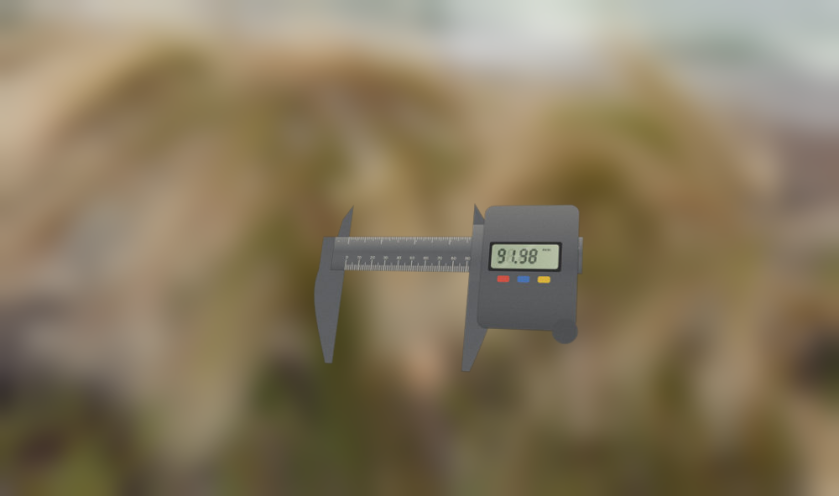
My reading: 91.98,mm
